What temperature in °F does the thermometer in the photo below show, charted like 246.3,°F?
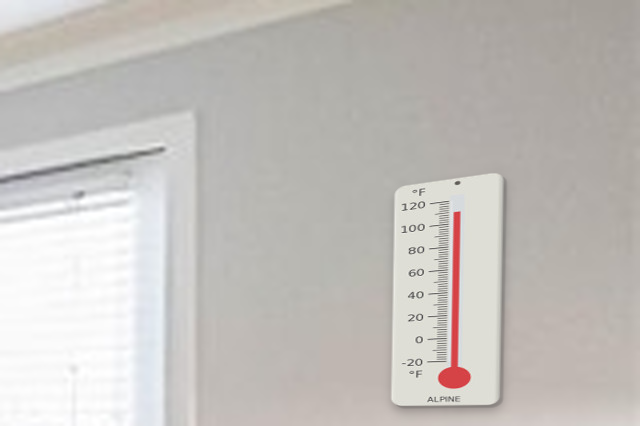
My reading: 110,°F
